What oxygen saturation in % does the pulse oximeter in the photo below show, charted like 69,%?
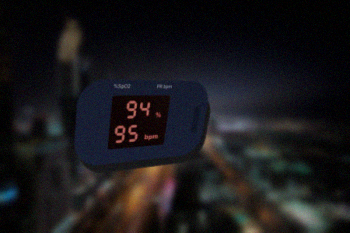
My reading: 94,%
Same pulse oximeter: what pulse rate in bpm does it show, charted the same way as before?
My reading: 95,bpm
